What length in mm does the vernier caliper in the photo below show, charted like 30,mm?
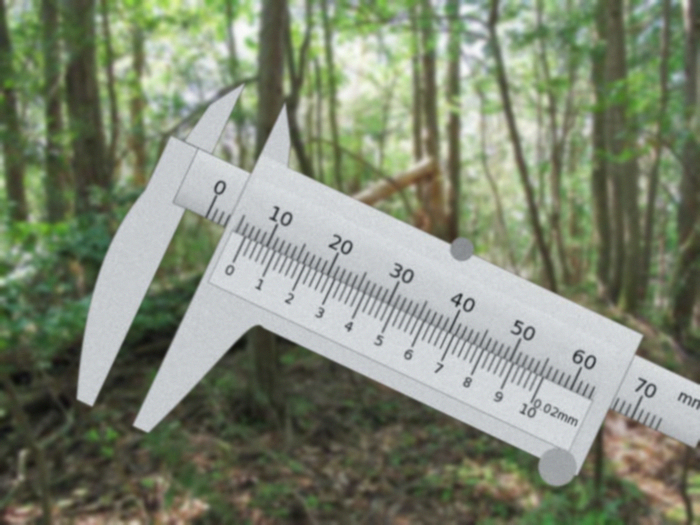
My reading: 6.5,mm
